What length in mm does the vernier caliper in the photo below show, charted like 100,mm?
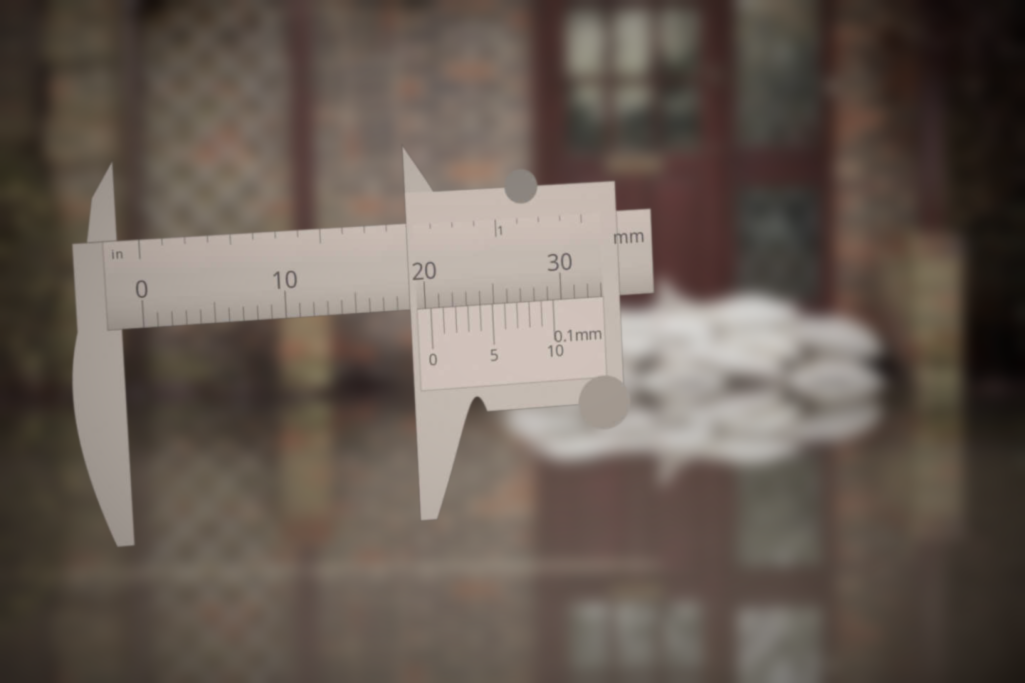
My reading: 20.4,mm
